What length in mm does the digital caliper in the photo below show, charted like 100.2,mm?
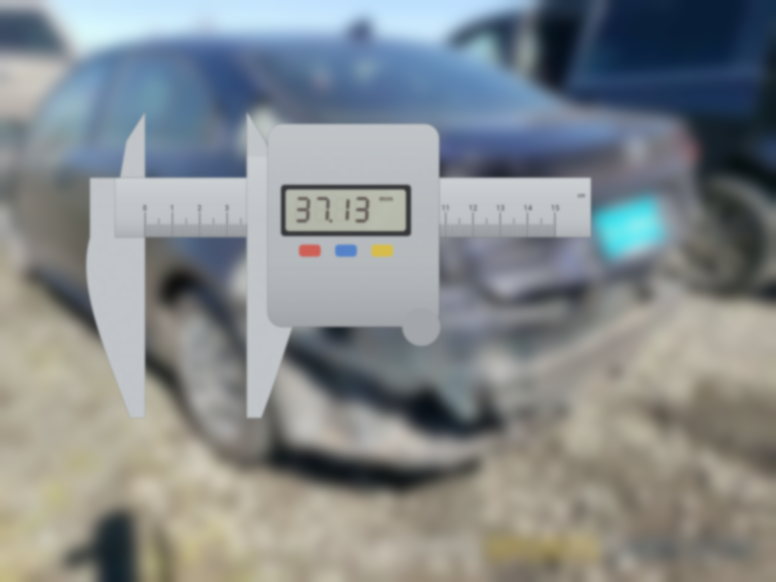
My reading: 37.13,mm
